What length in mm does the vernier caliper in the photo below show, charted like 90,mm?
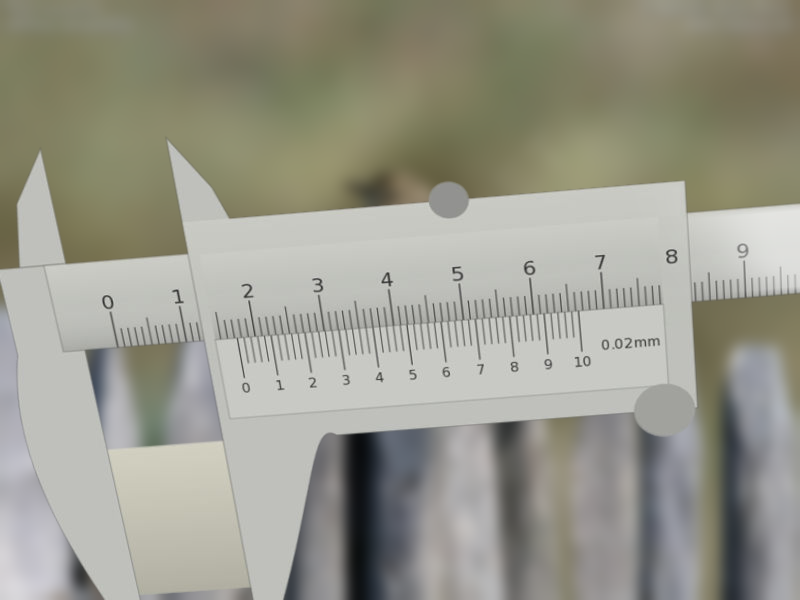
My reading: 17.4,mm
